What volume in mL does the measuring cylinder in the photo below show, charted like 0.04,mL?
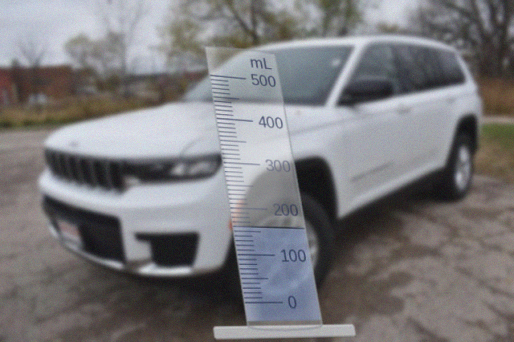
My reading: 160,mL
